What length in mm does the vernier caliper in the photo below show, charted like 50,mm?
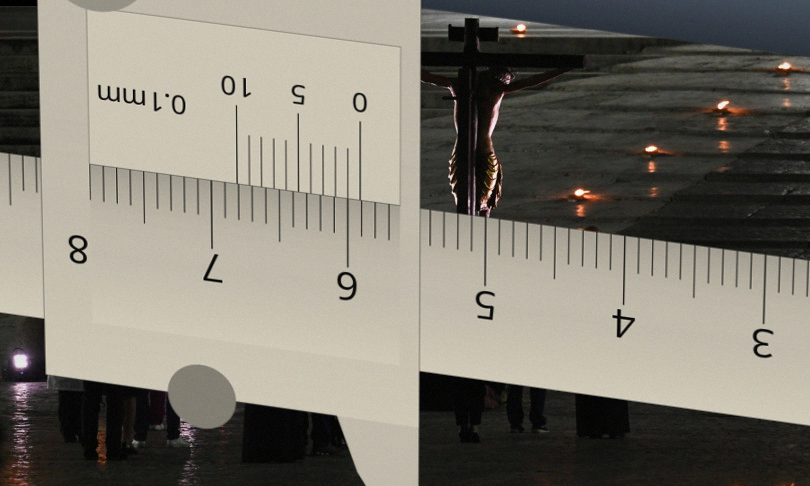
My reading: 59.1,mm
